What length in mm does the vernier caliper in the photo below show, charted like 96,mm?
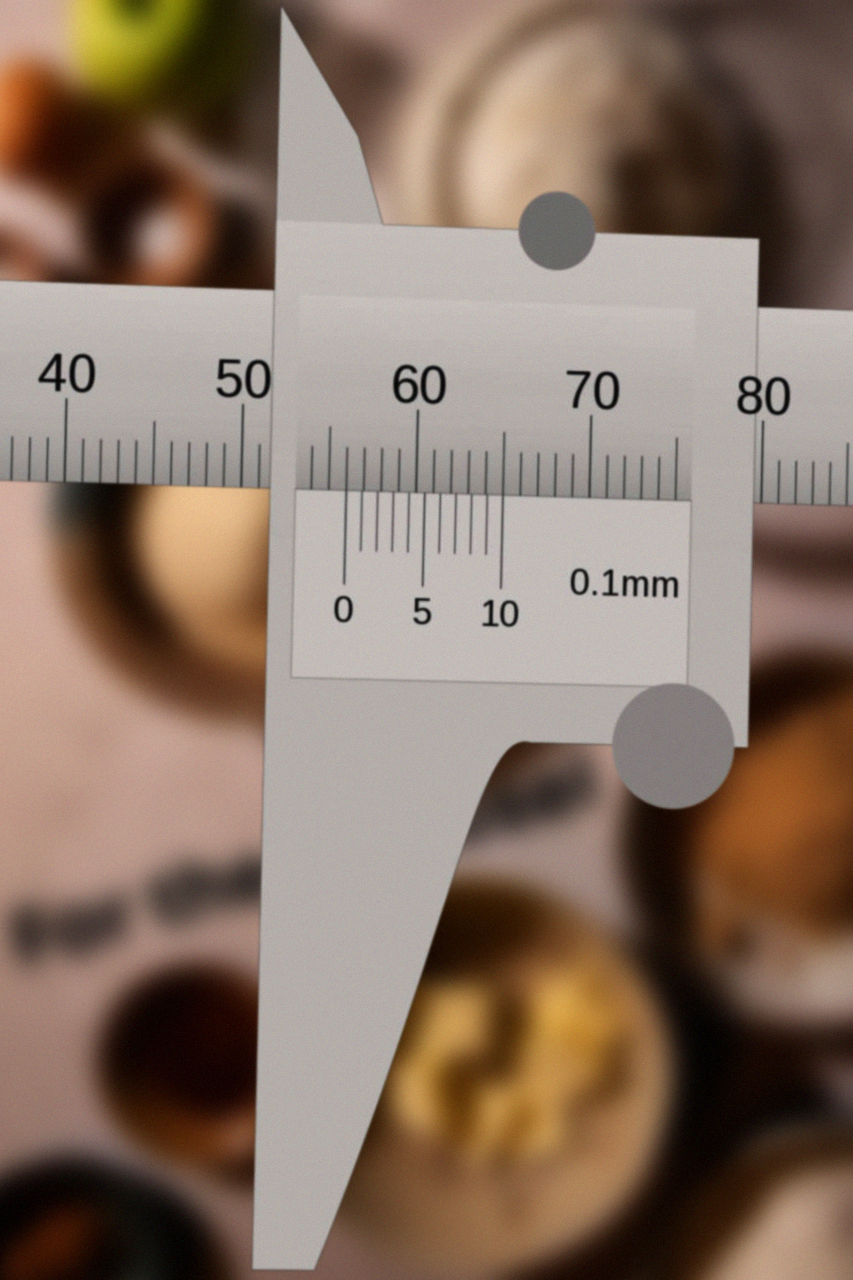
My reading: 56.0,mm
